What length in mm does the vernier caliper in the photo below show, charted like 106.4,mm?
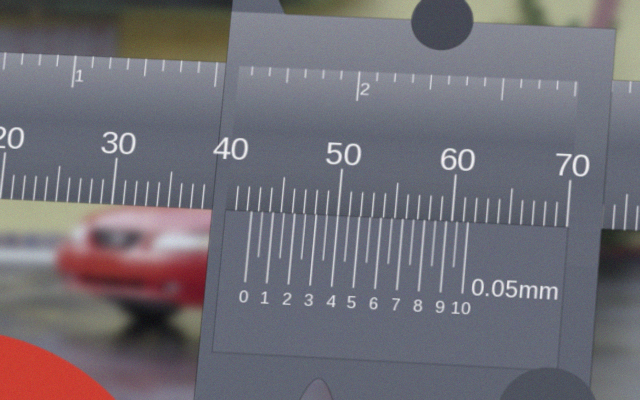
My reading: 42.4,mm
